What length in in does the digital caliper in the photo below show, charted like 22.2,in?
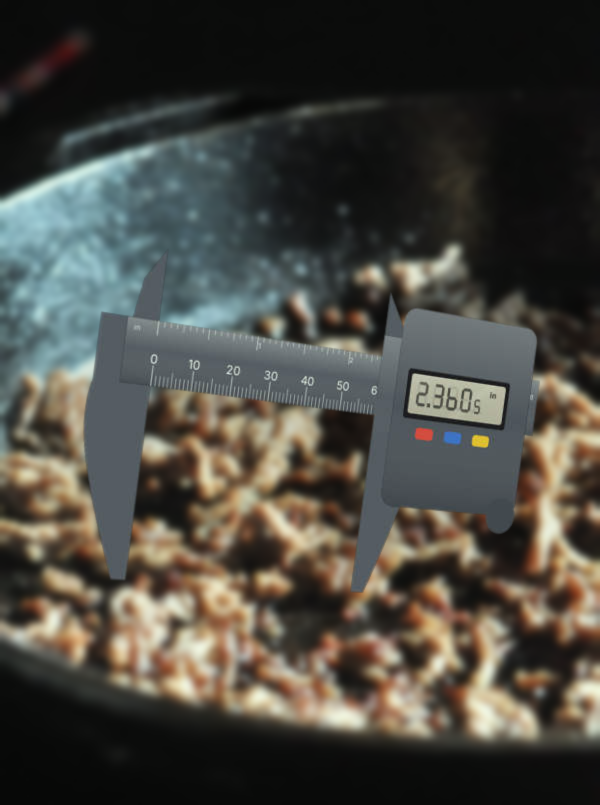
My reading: 2.3605,in
